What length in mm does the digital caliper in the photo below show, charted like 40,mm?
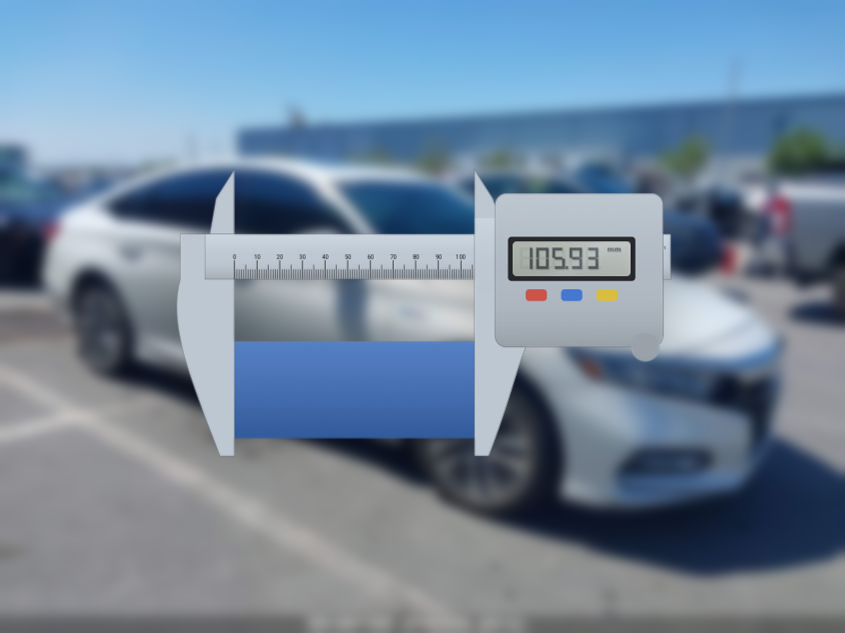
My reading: 105.93,mm
